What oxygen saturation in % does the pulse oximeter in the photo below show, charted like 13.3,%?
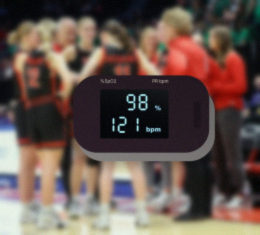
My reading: 98,%
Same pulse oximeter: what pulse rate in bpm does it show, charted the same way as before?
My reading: 121,bpm
